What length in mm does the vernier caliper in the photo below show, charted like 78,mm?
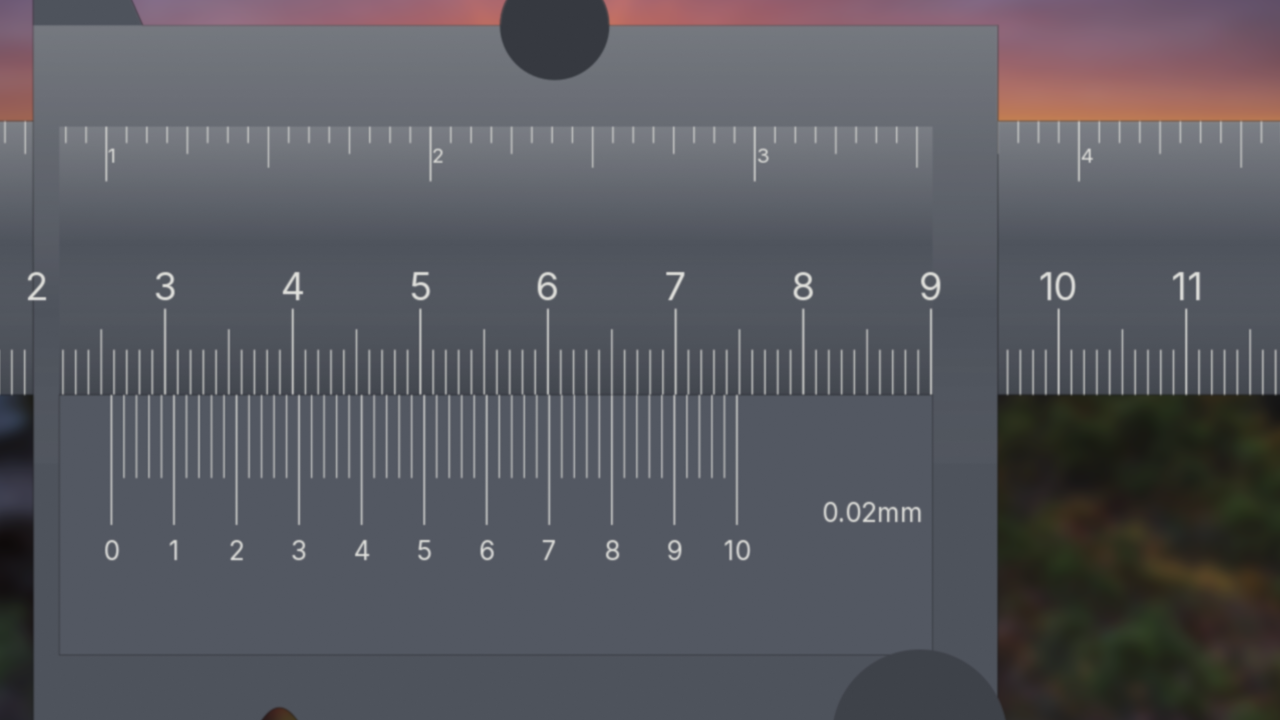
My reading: 25.8,mm
